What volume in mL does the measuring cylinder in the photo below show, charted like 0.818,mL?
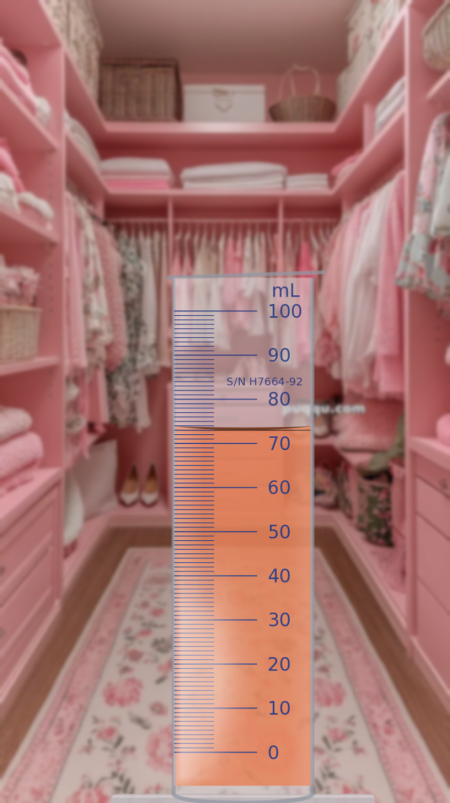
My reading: 73,mL
